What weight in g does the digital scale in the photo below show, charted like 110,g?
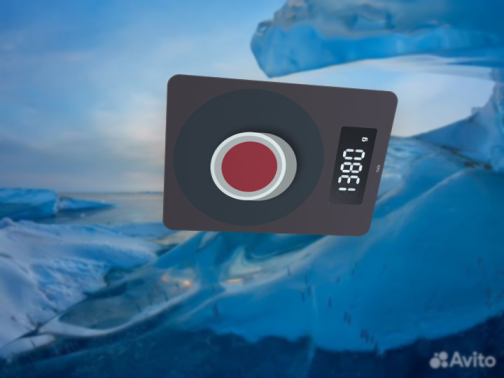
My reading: 1380,g
